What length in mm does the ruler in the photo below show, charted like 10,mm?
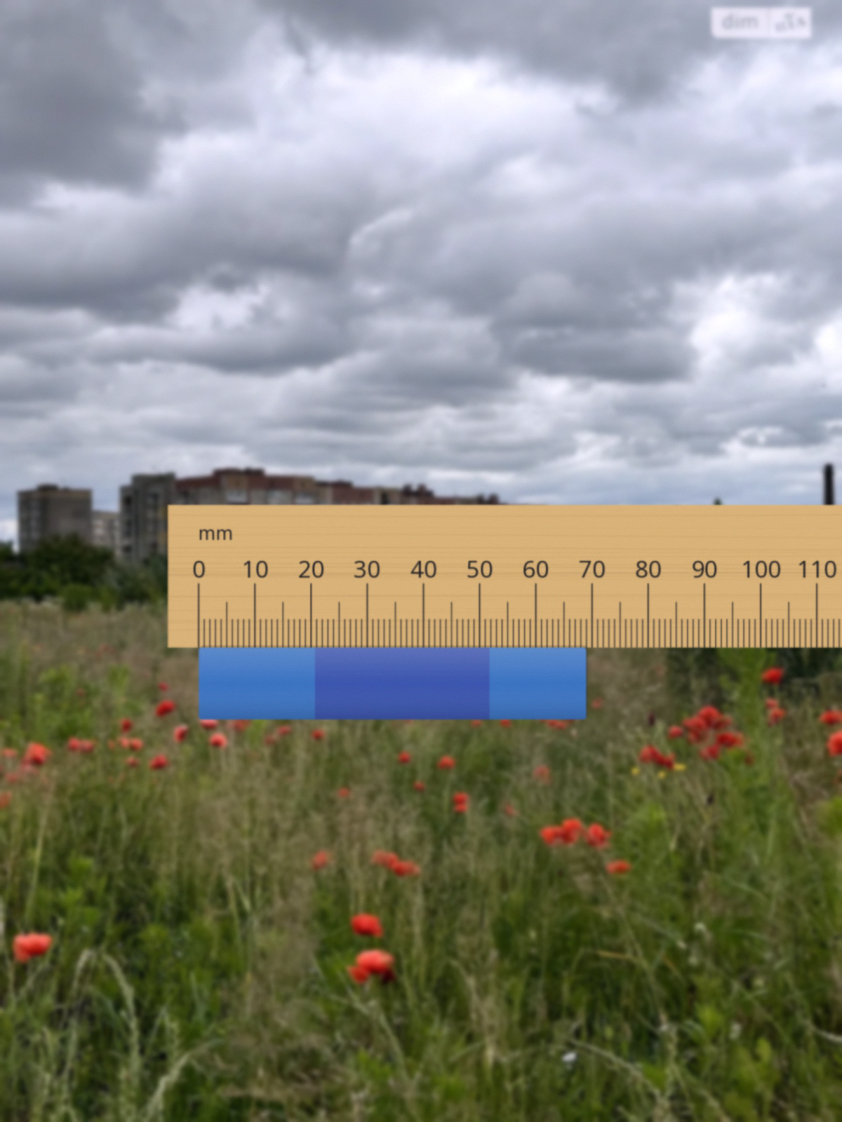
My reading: 69,mm
